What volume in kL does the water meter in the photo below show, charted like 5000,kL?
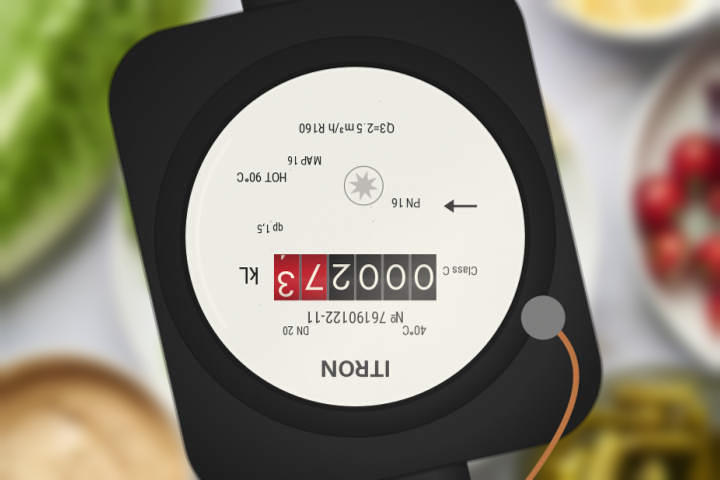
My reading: 2.73,kL
